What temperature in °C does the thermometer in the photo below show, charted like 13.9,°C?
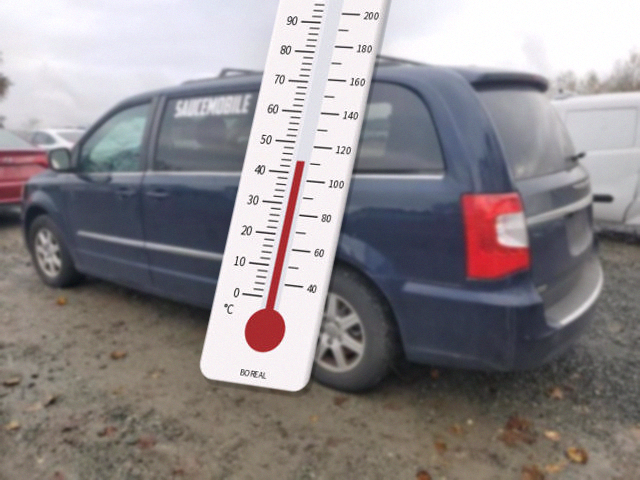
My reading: 44,°C
